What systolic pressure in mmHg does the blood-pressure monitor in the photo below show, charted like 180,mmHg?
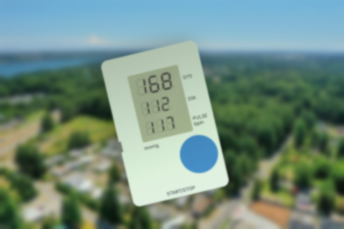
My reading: 168,mmHg
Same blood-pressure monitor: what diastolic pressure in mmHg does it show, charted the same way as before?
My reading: 112,mmHg
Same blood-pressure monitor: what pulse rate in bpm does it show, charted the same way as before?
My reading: 117,bpm
